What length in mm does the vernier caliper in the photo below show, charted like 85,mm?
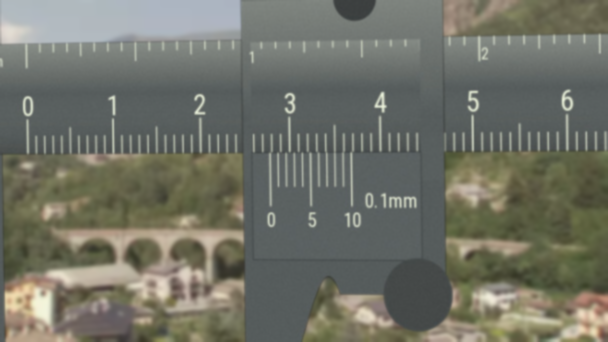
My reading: 27.8,mm
